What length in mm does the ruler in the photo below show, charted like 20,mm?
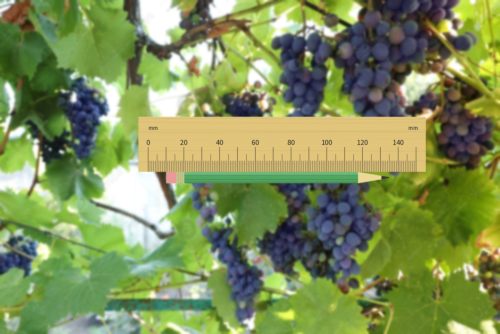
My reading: 125,mm
